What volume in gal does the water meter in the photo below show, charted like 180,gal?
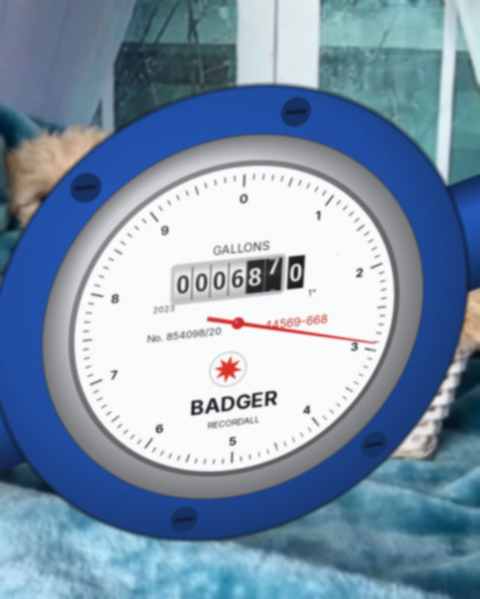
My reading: 6872.9,gal
